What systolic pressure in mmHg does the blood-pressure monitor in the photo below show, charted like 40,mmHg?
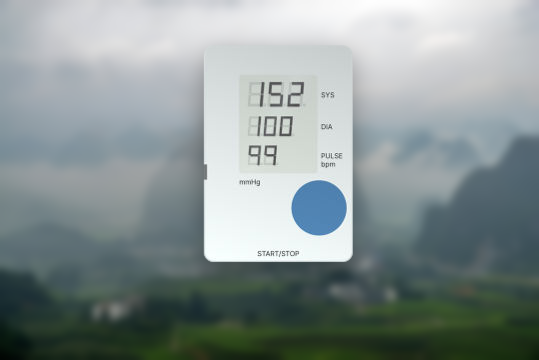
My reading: 152,mmHg
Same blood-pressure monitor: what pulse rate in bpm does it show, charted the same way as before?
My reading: 99,bpm
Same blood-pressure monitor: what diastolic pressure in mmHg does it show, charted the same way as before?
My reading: 100,mmHg
